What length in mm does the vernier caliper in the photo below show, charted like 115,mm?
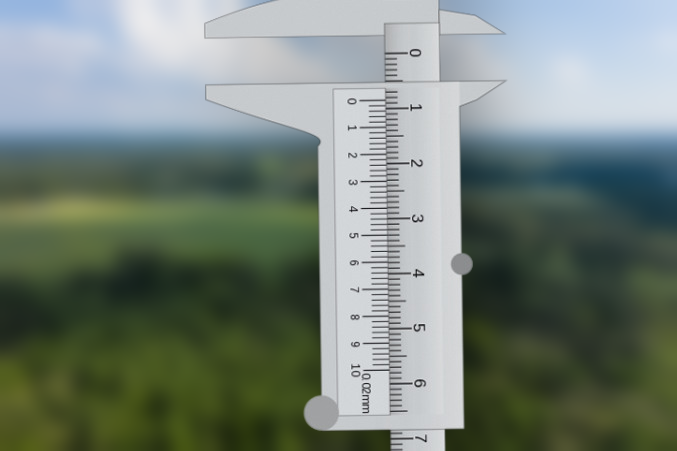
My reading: 8.5,mm
